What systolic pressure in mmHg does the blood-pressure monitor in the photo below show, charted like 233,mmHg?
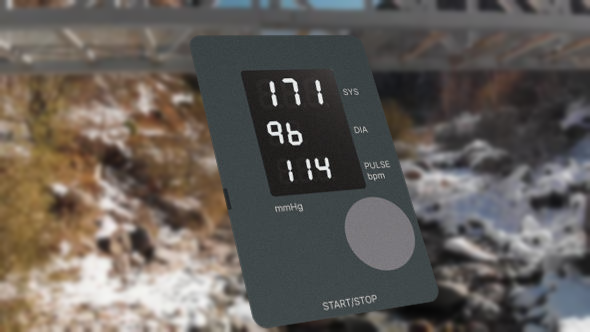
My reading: 171,mmHg
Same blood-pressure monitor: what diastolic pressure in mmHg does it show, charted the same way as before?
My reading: 96,mmHg
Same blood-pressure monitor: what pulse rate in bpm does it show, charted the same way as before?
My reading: 114,bpm
